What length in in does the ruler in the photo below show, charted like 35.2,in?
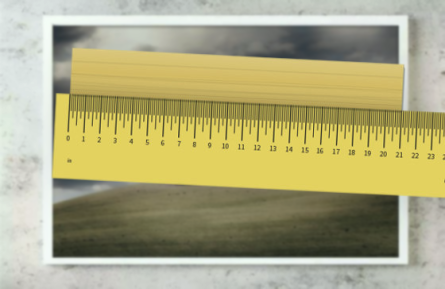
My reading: 21,in
